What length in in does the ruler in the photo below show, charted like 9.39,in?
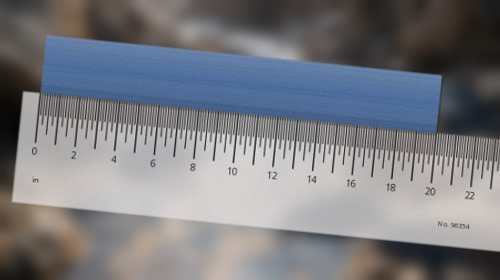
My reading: 20,in
